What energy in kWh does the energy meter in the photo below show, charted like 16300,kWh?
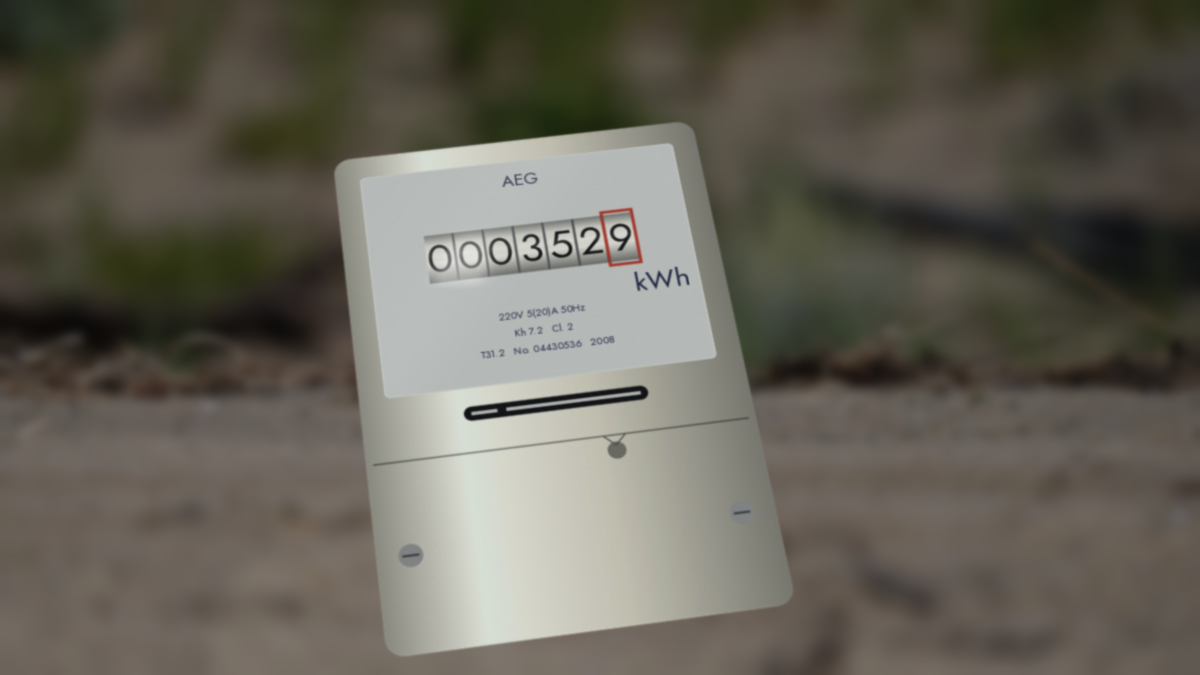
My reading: 352.9,kWh
